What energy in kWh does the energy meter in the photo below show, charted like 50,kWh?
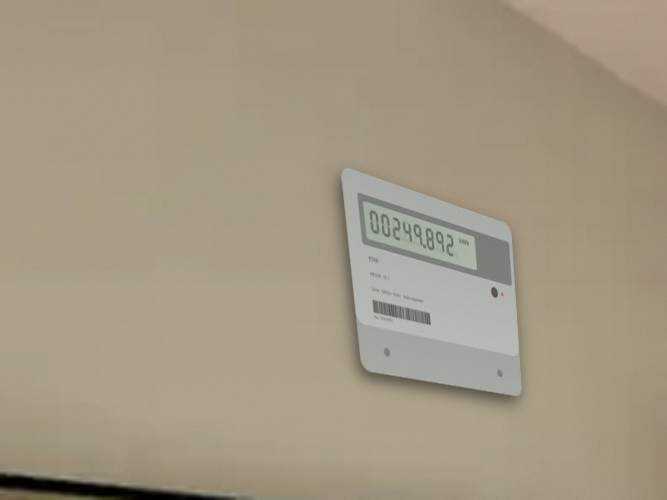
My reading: 249.892,kWh
